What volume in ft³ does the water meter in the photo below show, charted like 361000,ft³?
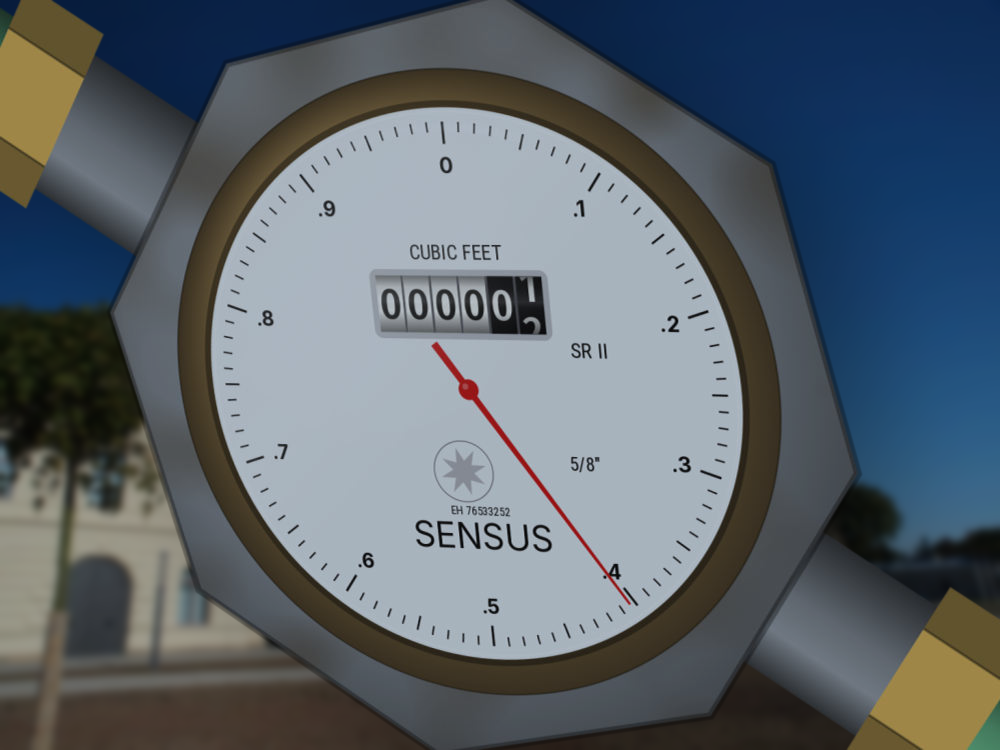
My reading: 1.40,ft³
